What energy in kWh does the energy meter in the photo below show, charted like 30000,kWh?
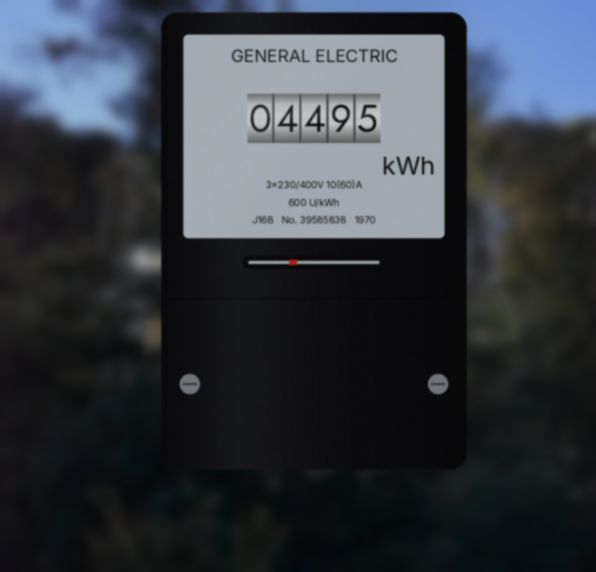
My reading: 4495,kWh
